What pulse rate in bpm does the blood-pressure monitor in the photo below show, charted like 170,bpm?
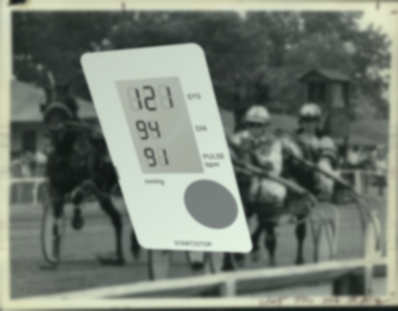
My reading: 91,bpm
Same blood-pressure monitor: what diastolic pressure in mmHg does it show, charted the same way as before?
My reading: 94,mmHg
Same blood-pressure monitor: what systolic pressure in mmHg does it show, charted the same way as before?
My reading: 121,mmHg
